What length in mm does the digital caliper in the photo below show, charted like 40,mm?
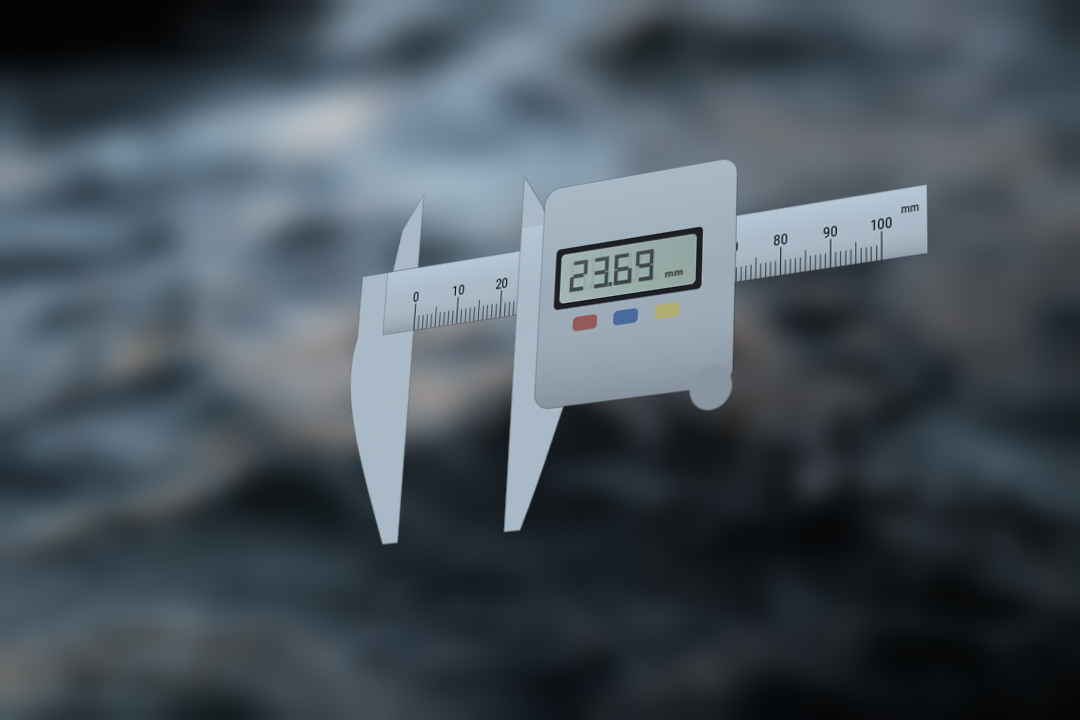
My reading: 23.69,mm
